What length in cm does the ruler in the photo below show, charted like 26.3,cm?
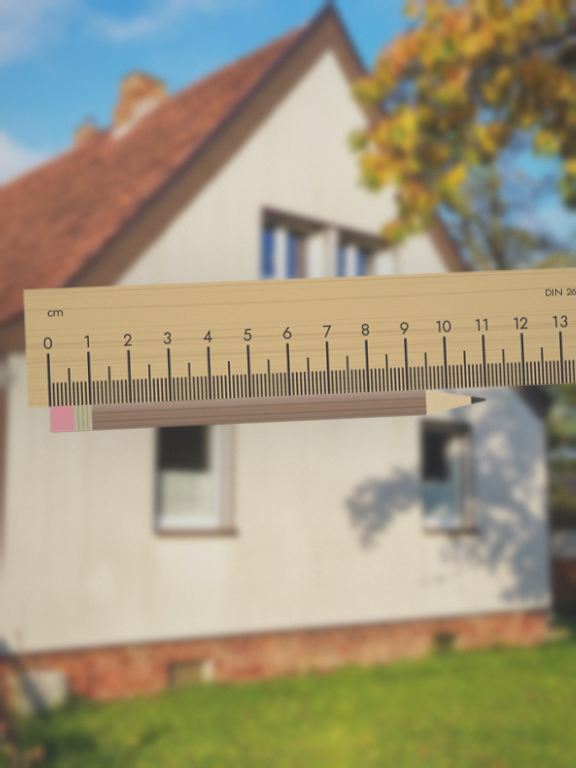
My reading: 11,cm
